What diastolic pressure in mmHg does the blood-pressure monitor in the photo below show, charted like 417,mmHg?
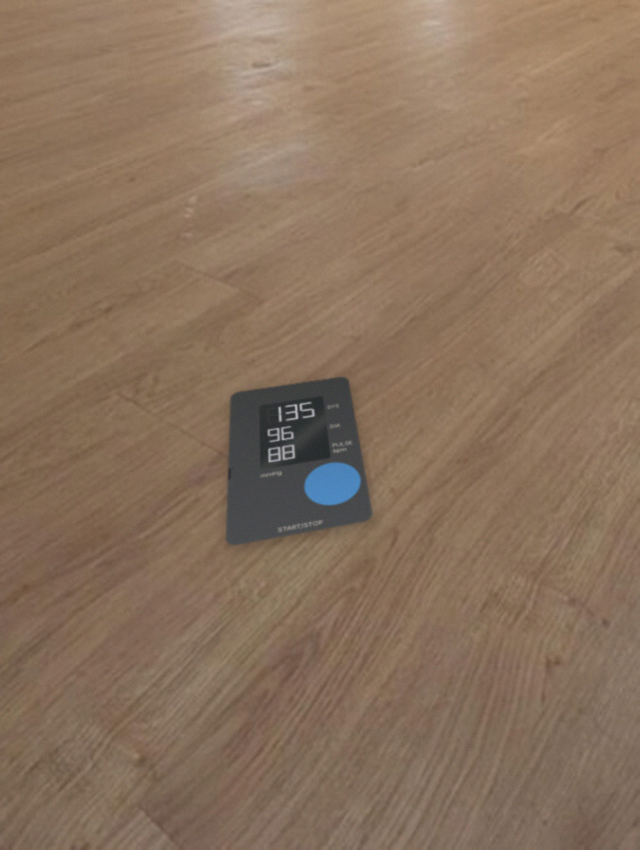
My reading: 96,mmHg
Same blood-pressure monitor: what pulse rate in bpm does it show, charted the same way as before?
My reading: 88,bpm
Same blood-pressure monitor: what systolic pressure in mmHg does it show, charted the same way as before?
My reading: 135,mmHg
